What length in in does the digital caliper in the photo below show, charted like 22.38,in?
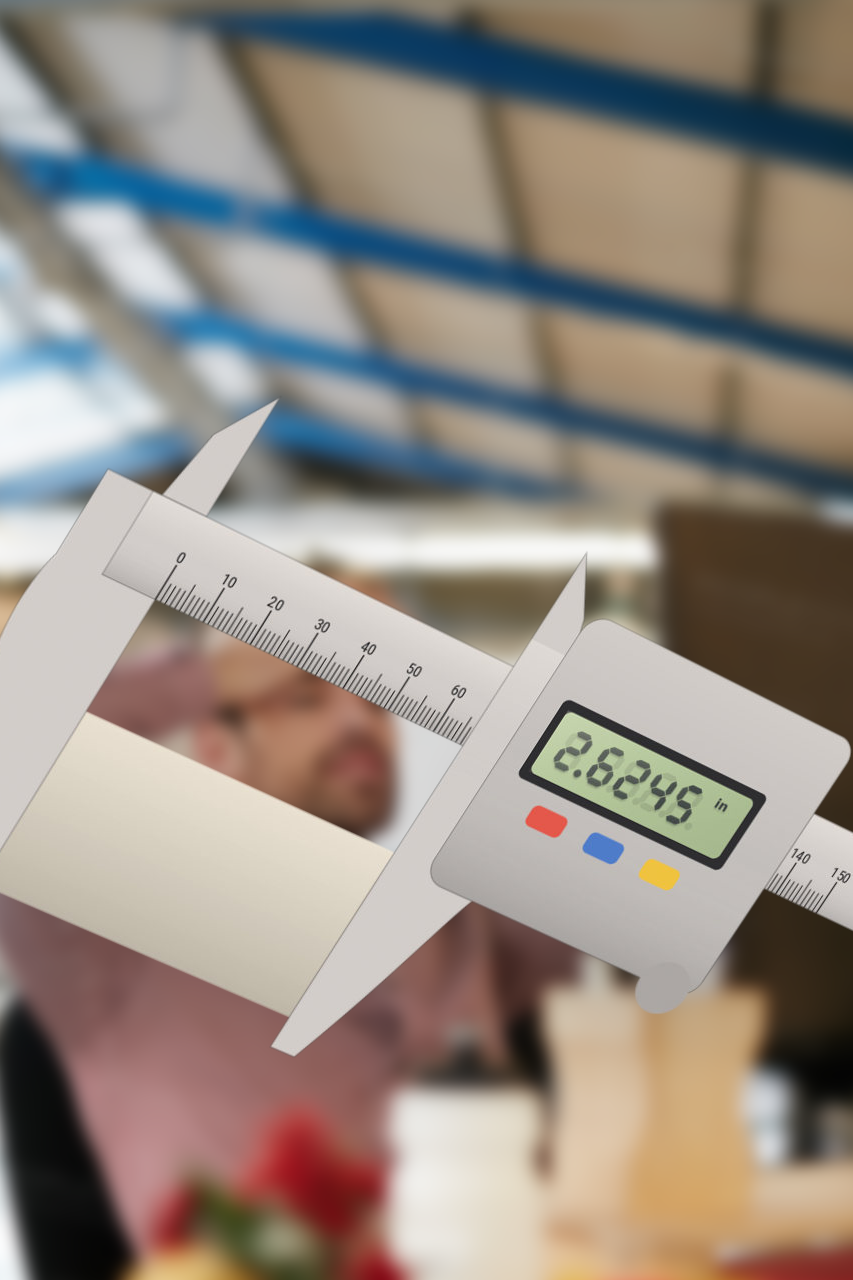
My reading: 2.6245,in
